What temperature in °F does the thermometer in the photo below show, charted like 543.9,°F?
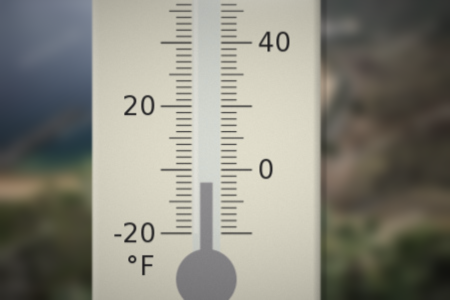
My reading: -4,°F
